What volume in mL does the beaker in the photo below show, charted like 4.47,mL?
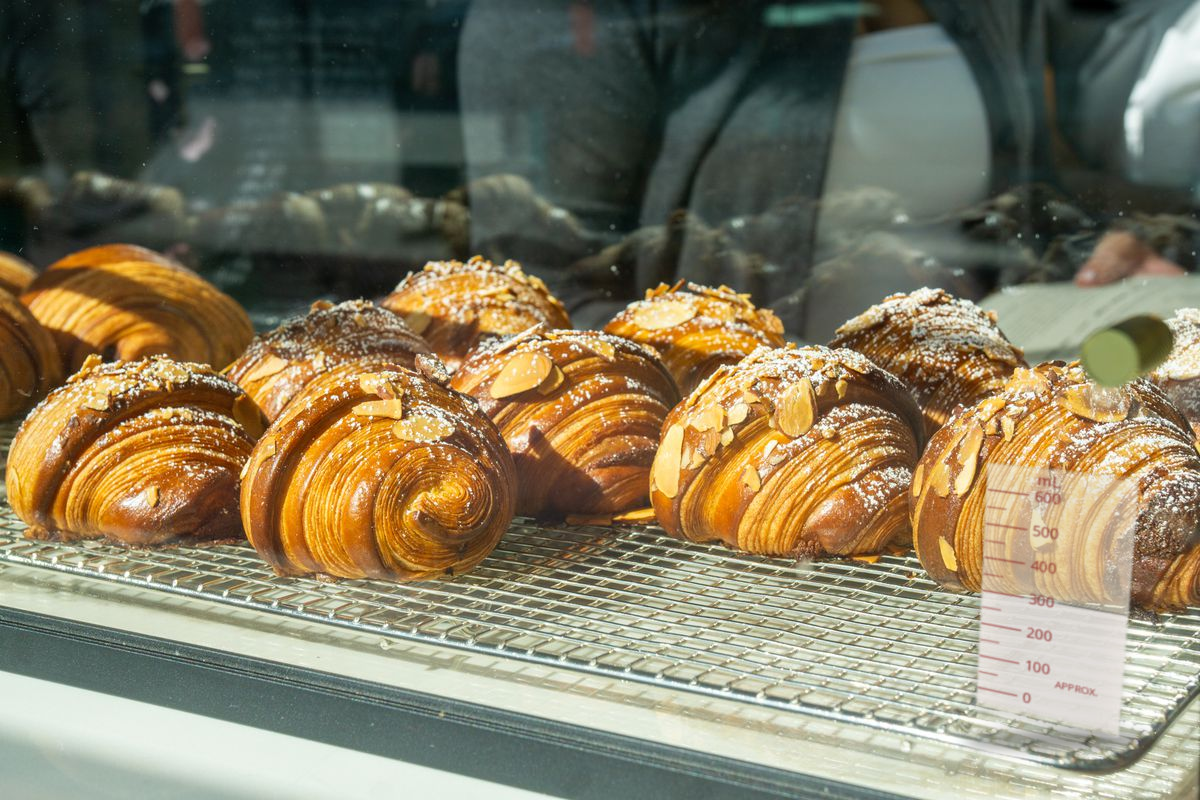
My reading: 300,mL
